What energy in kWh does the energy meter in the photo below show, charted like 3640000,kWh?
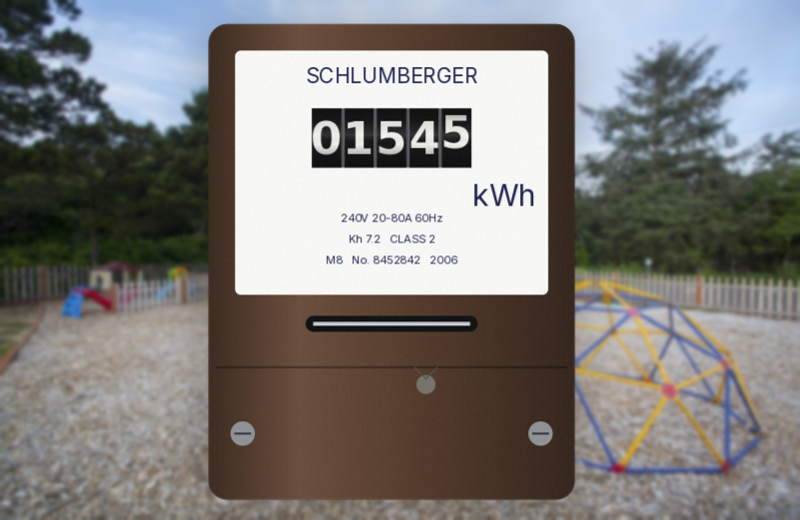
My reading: 1545,kWh
